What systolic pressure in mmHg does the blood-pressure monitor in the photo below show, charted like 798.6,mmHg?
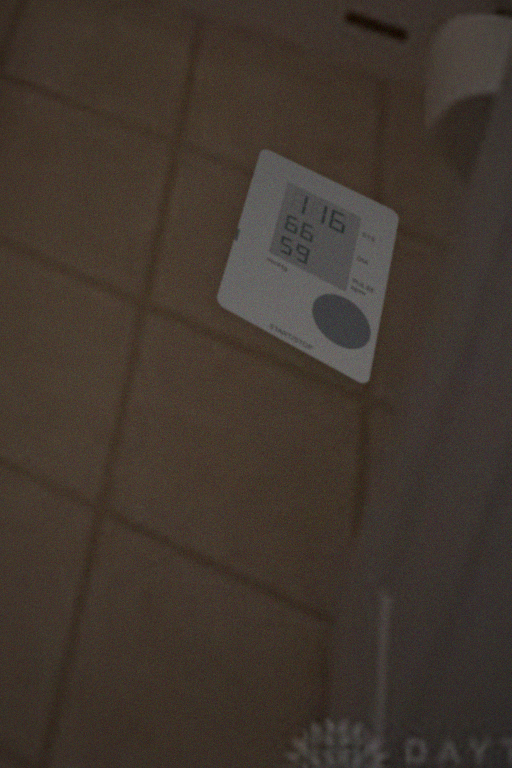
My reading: 116,mmHg
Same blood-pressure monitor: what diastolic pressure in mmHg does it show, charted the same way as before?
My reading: 66,mmHg
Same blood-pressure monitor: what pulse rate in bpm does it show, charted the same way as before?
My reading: 59,bpm
